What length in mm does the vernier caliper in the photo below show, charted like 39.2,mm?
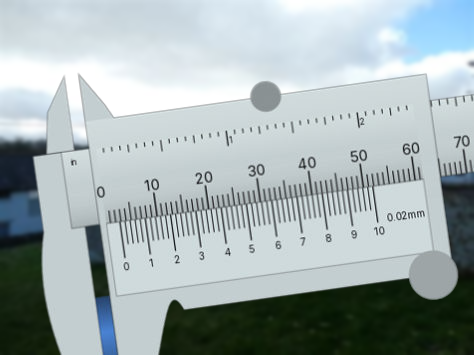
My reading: 2.8,mm
